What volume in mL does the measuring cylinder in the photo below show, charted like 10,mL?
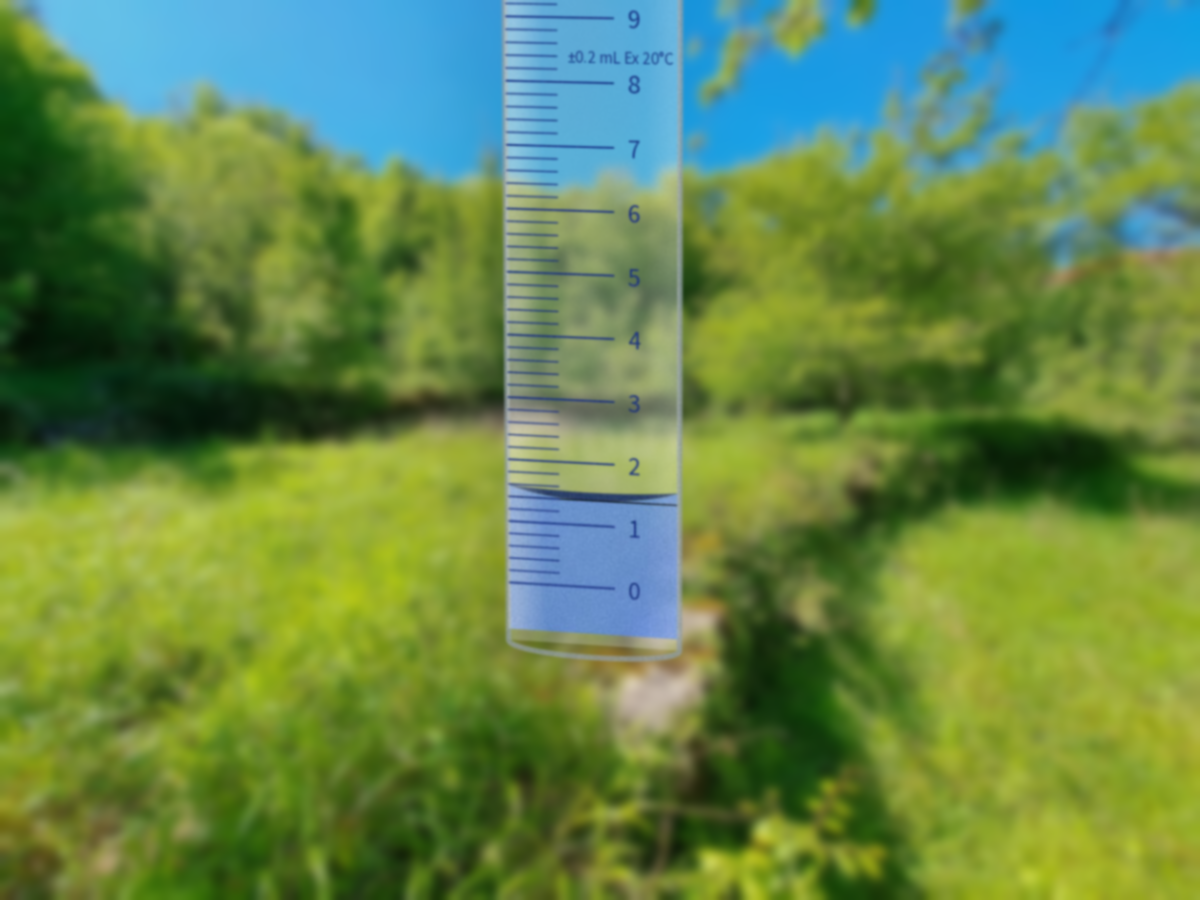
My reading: 1.4,mL
